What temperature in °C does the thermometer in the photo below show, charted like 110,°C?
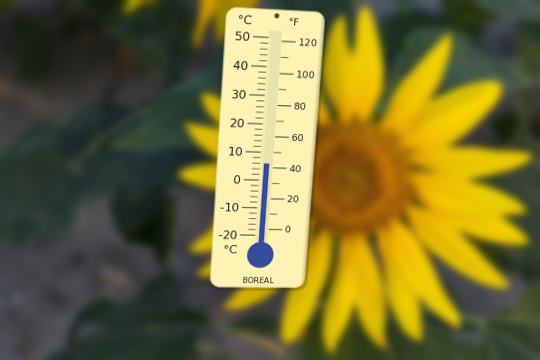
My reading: 6,°C
